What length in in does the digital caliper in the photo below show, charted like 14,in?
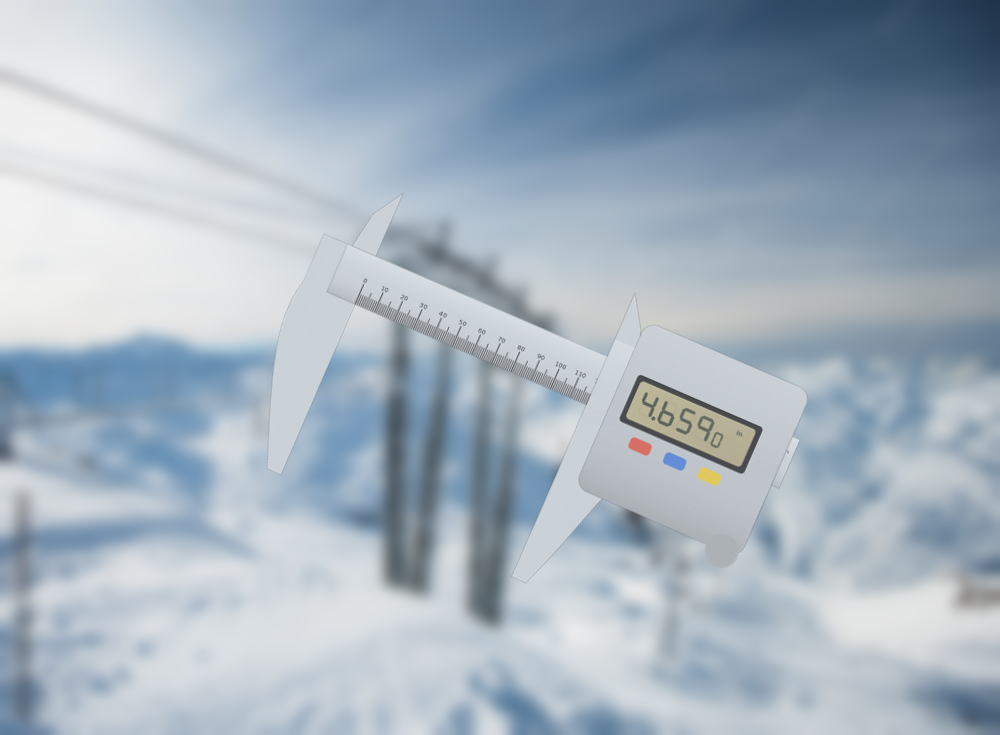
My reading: 4.6590,in
